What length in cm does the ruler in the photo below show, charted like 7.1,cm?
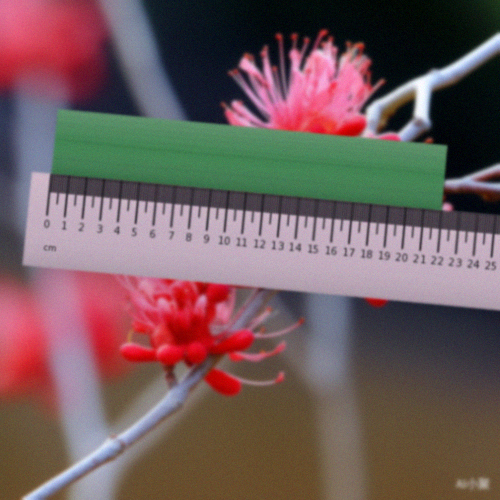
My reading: 22,cm
